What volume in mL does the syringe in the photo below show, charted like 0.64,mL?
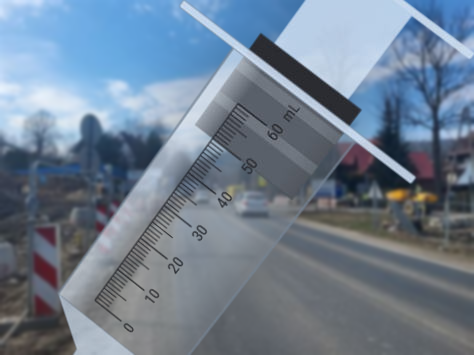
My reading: 50,mL
